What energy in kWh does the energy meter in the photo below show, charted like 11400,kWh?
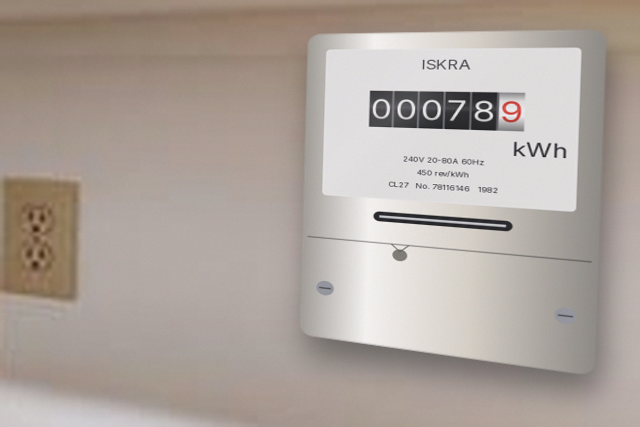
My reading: 78.9,kWh
